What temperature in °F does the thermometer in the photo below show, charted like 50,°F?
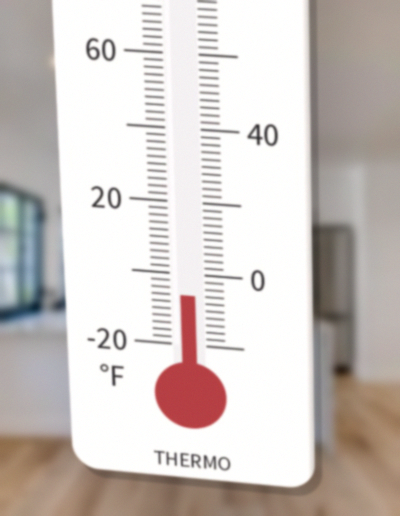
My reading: -6,°F
